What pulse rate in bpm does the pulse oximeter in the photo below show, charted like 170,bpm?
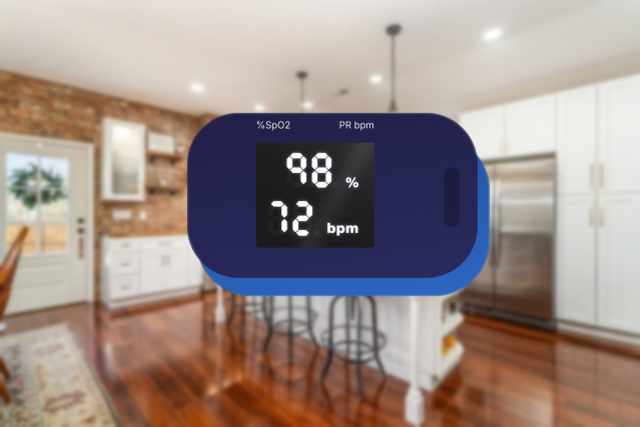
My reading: 72,bpm
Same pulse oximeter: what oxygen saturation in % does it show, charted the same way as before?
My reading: 98,%
